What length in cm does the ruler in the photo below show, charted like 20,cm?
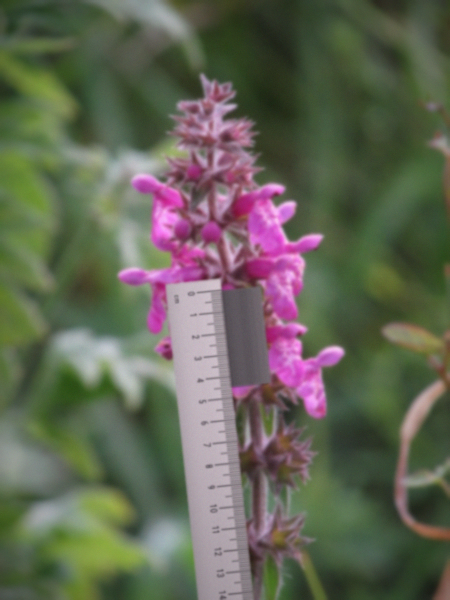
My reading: 4.5,cm
